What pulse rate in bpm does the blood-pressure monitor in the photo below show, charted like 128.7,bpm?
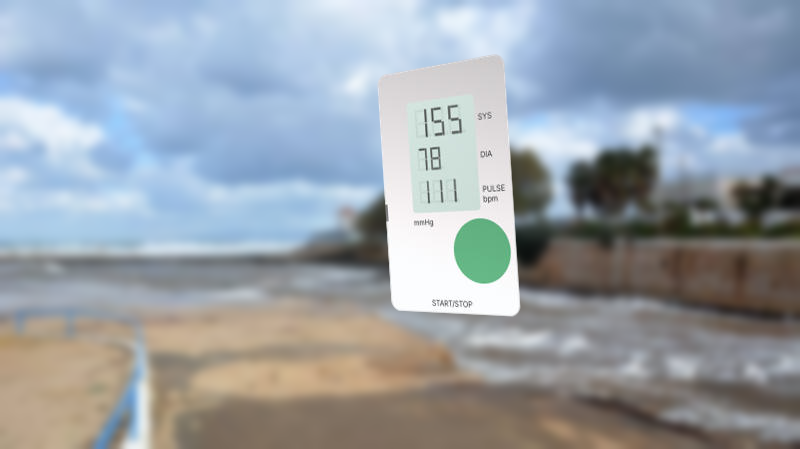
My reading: 111,bpm
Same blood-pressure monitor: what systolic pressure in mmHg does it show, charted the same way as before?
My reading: 155,mmHg
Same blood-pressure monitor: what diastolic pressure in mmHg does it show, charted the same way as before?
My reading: 78,mmHg
